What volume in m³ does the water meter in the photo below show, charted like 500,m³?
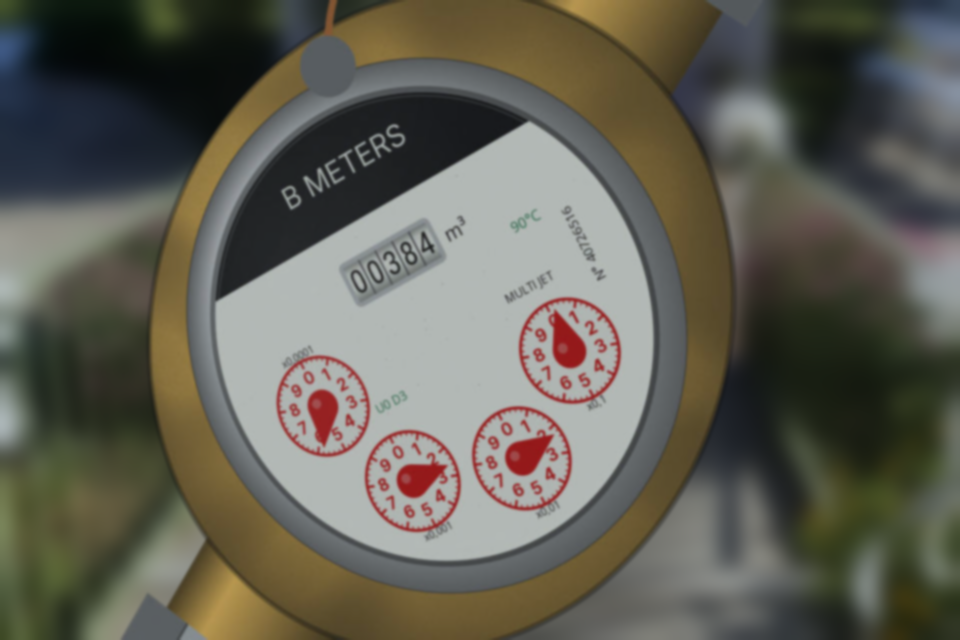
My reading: 384.0225,m³
